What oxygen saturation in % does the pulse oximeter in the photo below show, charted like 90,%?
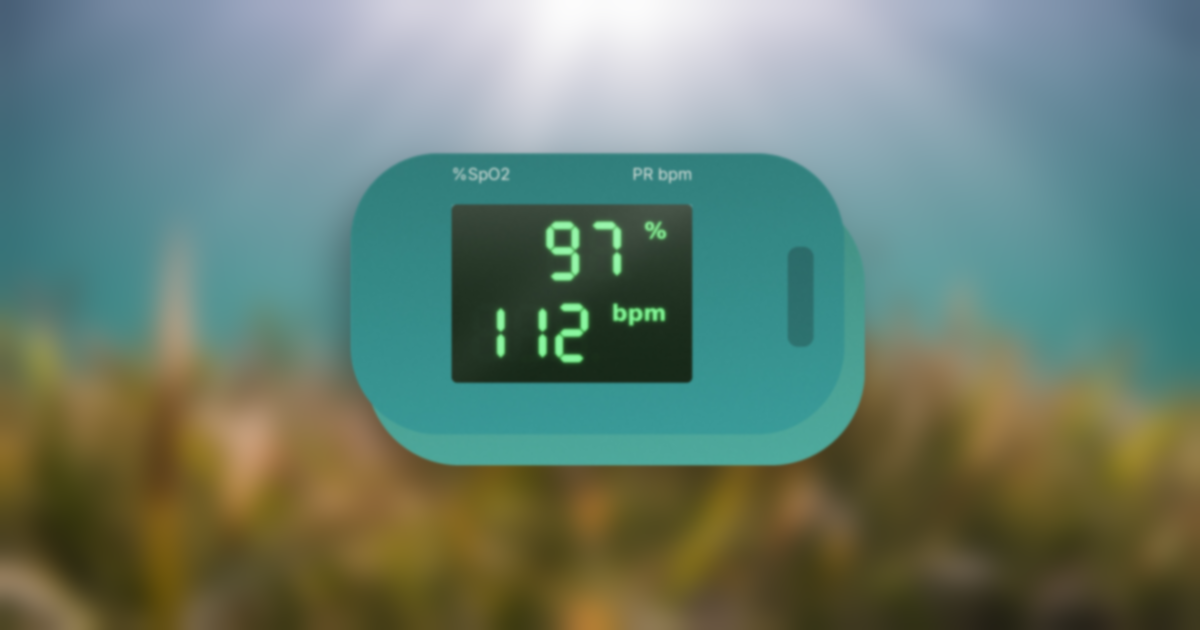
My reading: 97,%
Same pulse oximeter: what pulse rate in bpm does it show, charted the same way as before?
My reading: 112,bpm
